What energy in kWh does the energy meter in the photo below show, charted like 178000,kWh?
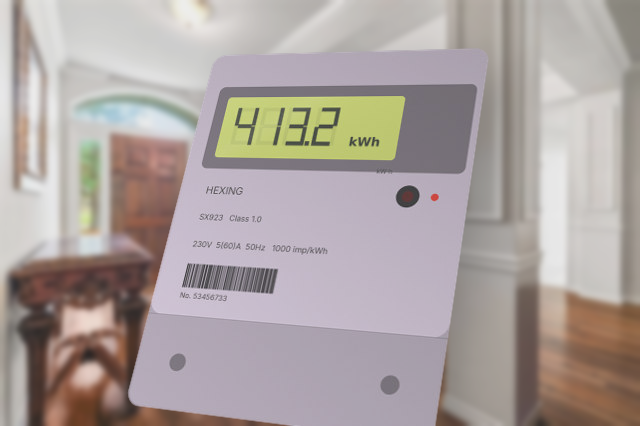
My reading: 413.2,kWh
